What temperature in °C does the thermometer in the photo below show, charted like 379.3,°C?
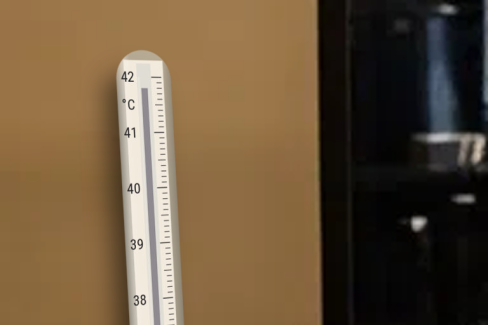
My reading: 41.8,°C
